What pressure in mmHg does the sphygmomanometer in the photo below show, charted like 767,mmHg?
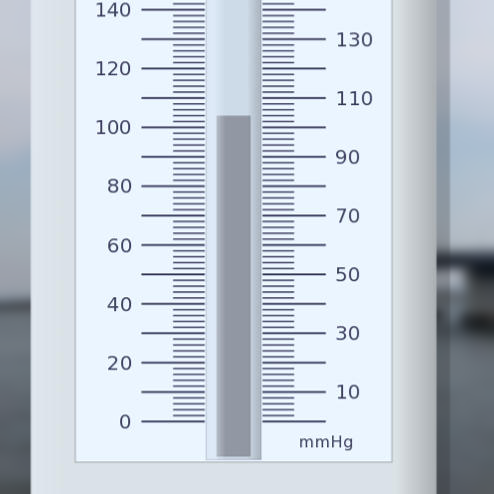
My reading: 104,mmHg
